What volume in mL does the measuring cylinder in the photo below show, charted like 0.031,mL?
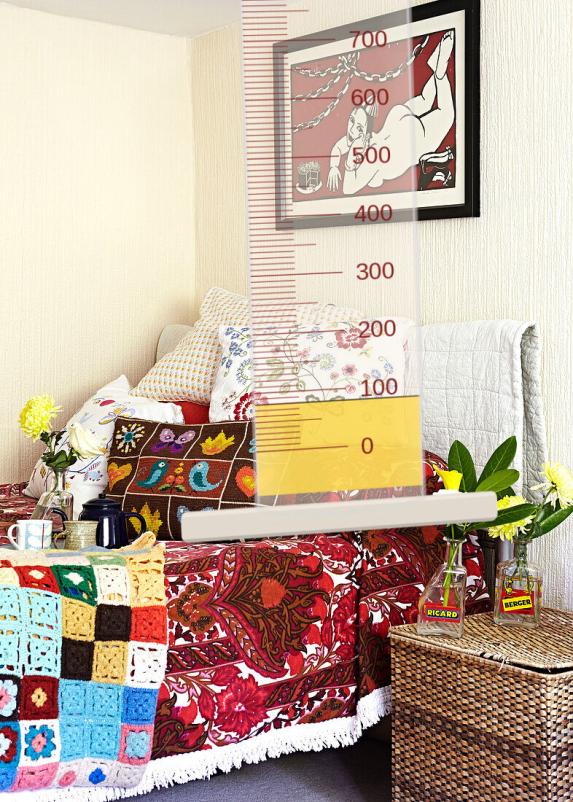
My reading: 80,mL
